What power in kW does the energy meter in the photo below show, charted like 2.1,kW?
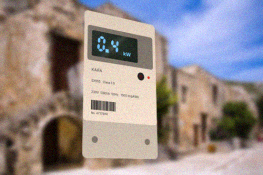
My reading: 0.4,kW
